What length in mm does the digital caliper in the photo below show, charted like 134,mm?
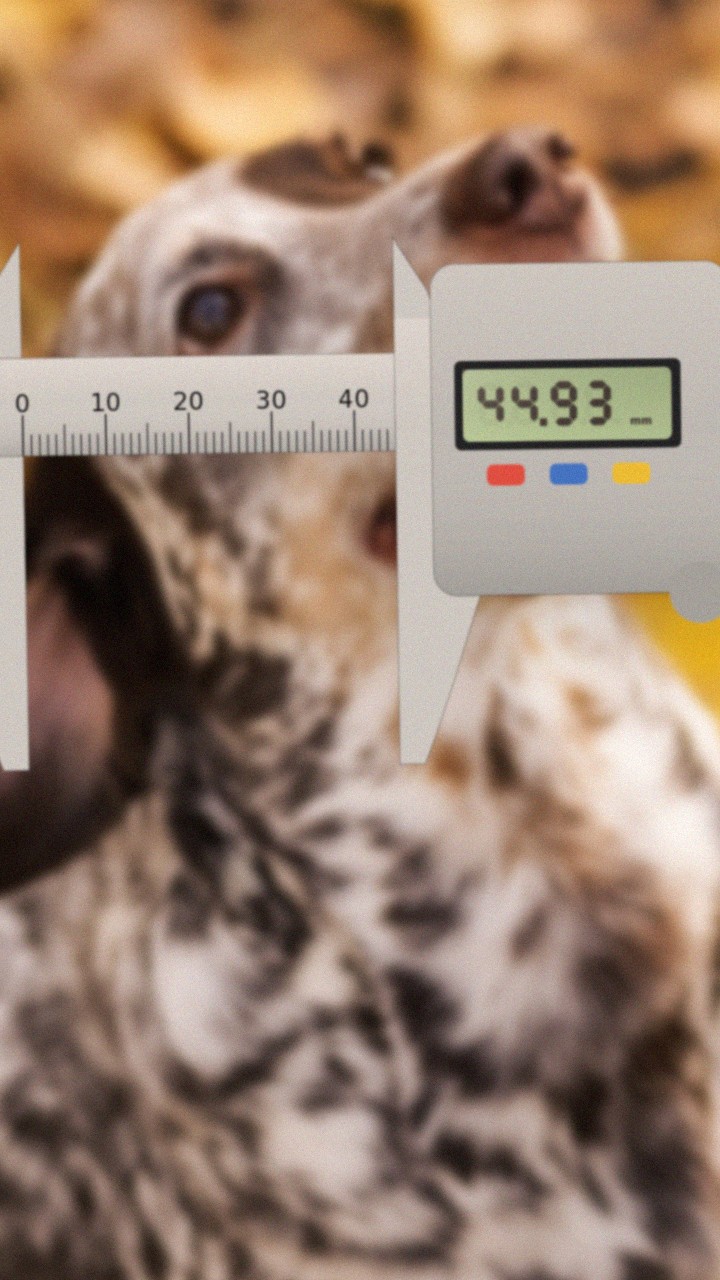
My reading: 44.93,mm
